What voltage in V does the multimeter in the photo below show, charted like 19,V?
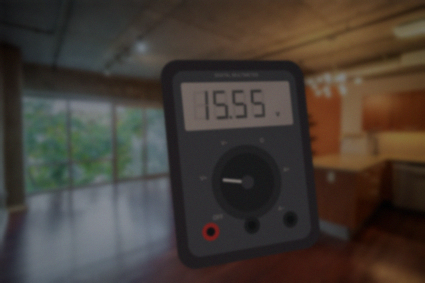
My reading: 15.55,V
